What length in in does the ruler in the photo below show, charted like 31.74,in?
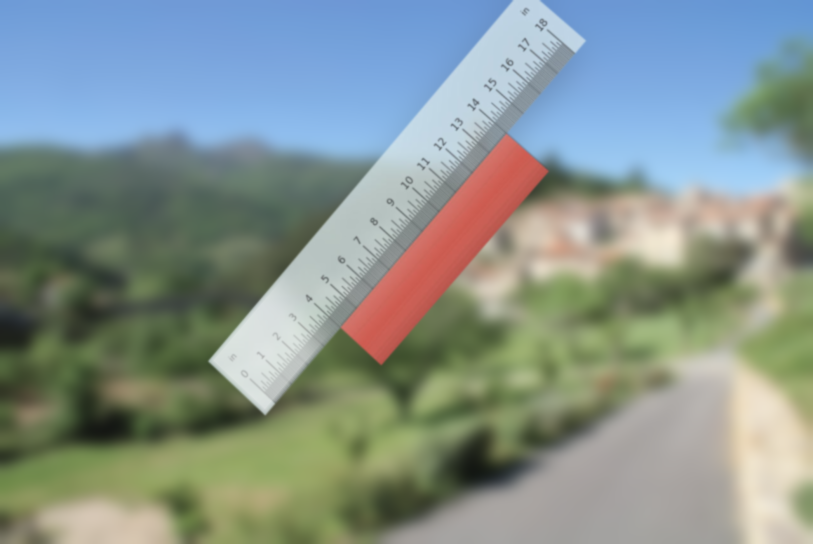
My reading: 10,in
